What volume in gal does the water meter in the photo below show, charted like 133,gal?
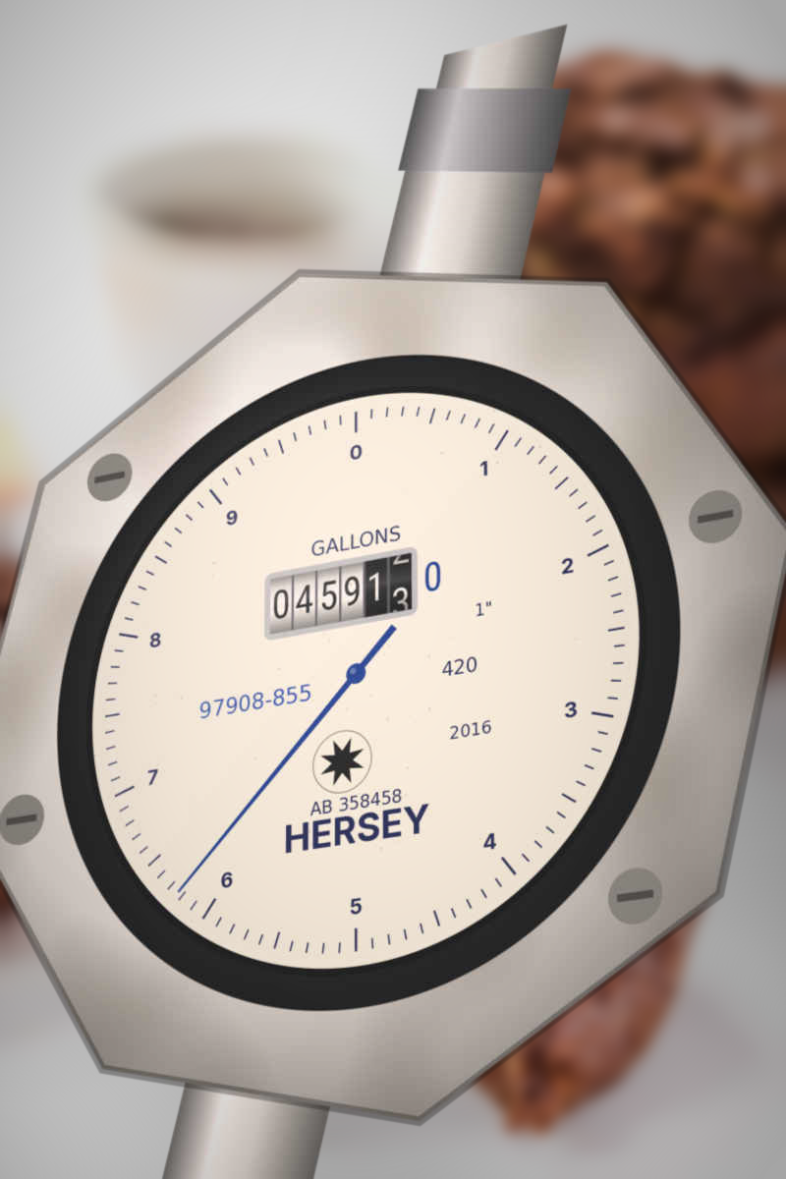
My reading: 459126.2,gal
